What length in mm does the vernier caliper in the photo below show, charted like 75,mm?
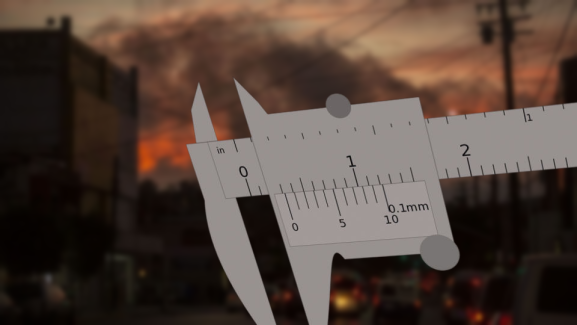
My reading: 3.2,mm
